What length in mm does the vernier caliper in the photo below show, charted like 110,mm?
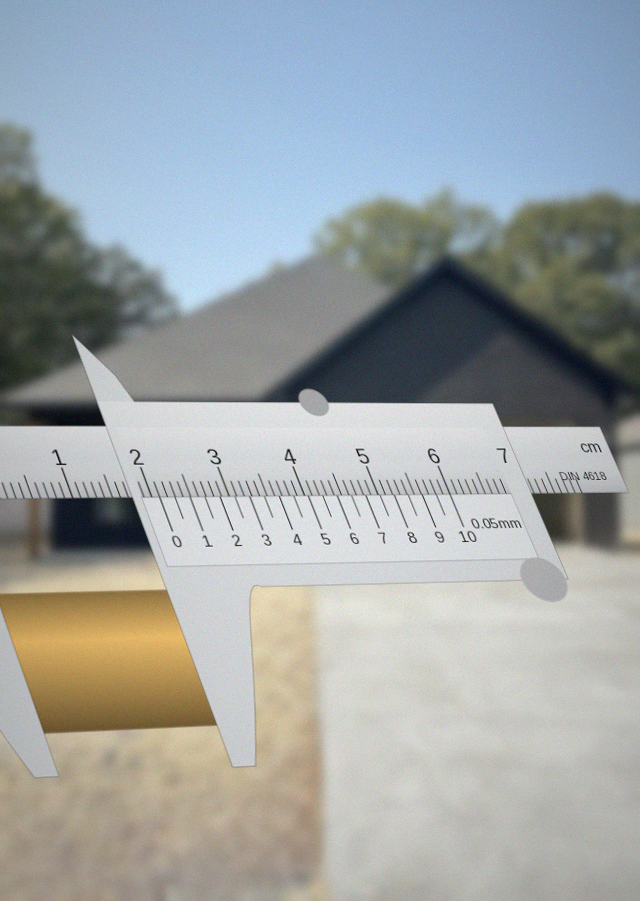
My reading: 21.0,mm
